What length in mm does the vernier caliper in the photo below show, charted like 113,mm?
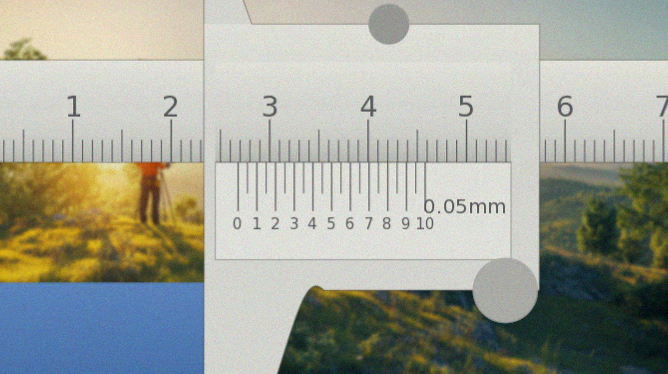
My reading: 26.8,mm
